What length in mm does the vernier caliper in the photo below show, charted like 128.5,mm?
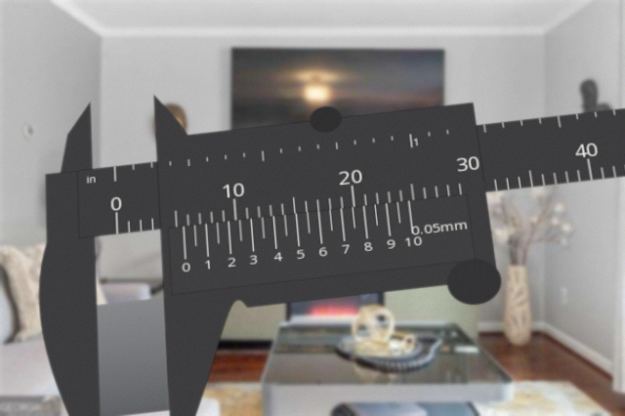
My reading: 5.6,mm
